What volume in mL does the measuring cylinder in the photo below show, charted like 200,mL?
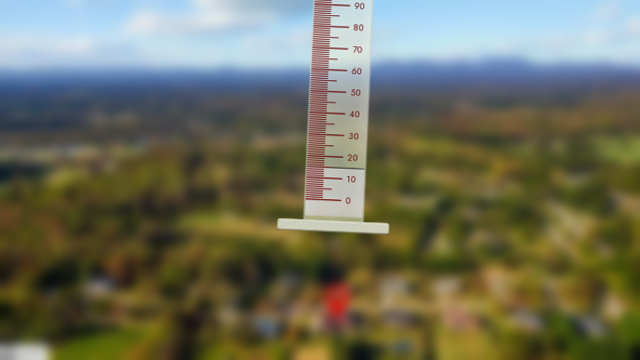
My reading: 15,mL
